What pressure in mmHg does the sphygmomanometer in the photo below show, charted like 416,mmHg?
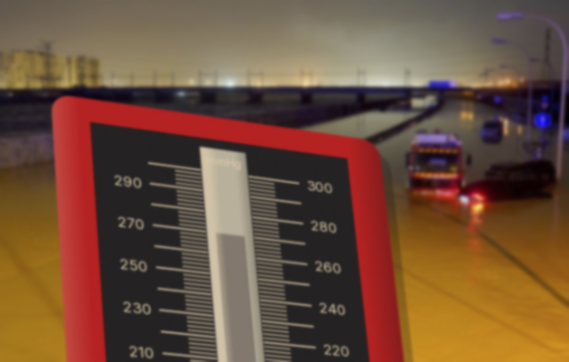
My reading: 270,mmHg
